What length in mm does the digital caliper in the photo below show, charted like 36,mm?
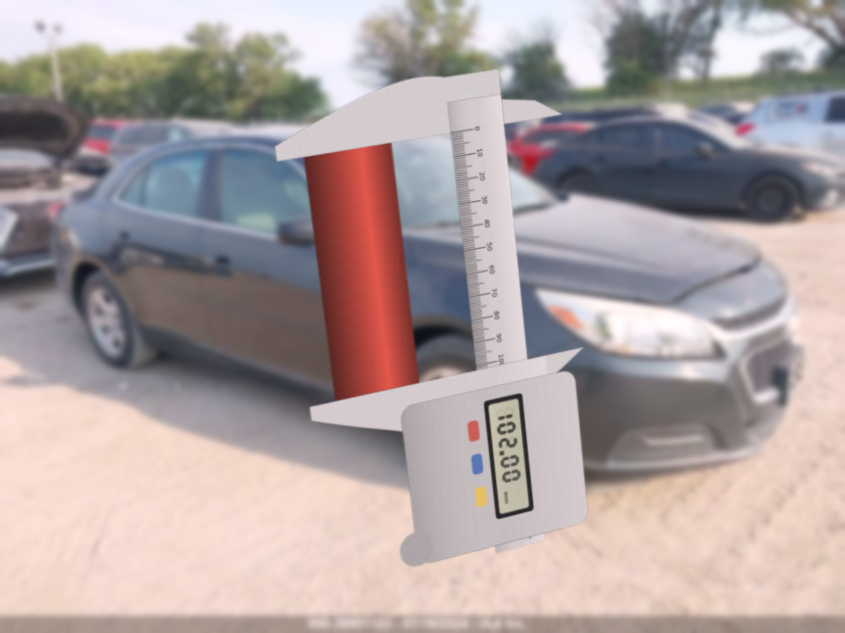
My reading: 102.00,mm
